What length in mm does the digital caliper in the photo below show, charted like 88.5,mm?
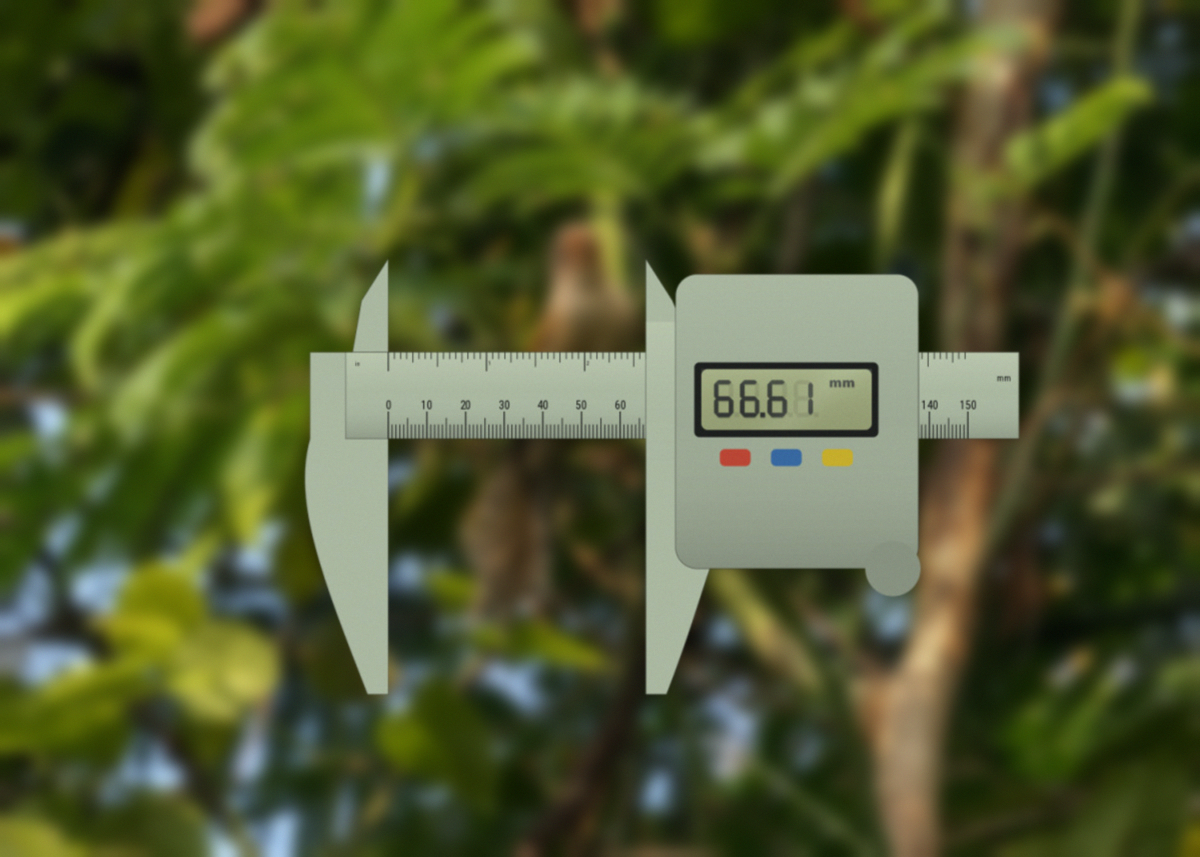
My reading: 66.61,mm
